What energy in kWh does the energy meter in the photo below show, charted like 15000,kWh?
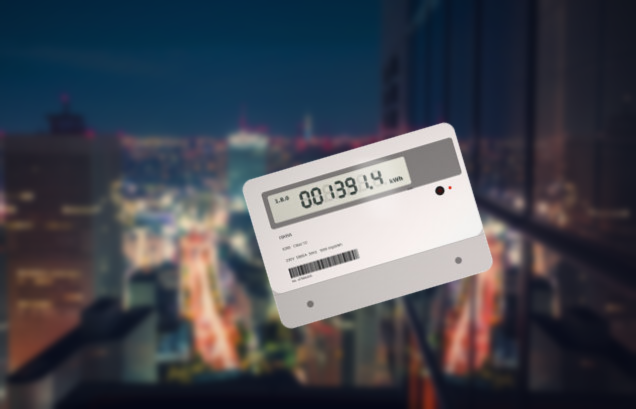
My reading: 1391.4,kWh
